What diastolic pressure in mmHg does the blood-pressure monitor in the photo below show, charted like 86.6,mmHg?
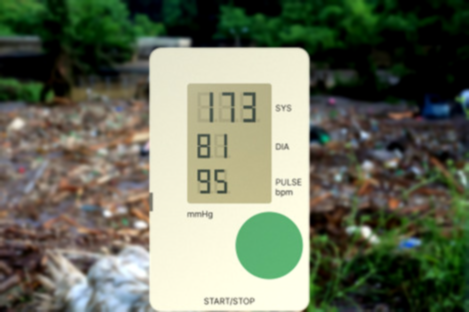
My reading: 81,mmHg
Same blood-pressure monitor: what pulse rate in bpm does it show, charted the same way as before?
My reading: 95,bpm
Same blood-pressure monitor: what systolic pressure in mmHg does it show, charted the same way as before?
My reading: 173,mmHg
